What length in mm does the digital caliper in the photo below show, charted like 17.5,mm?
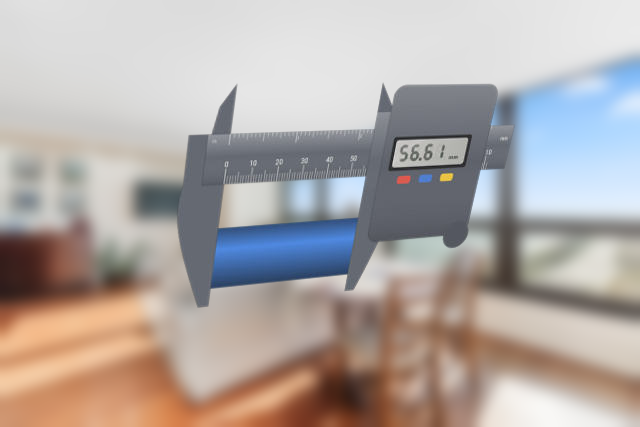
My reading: 56.61,mm
